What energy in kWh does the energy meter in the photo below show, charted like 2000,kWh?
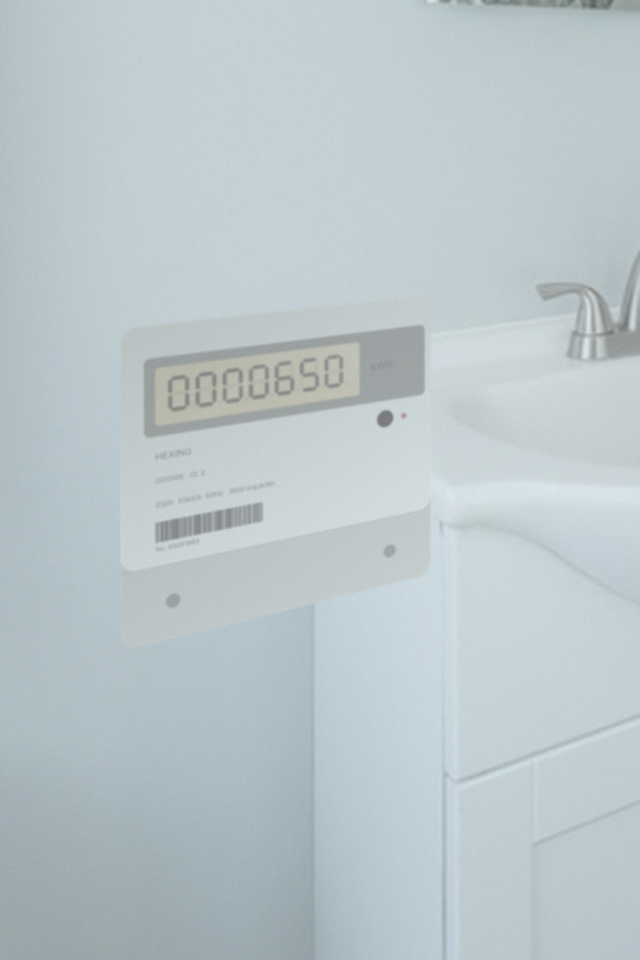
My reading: 650,kWh
